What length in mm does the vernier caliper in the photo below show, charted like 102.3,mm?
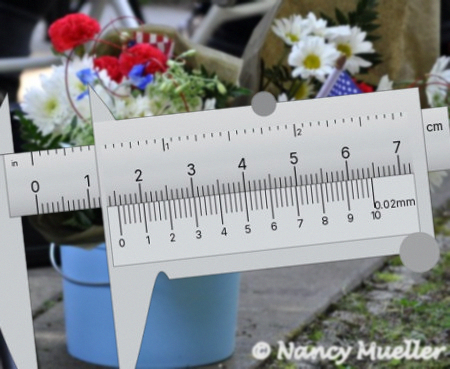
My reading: 15.5,mm
